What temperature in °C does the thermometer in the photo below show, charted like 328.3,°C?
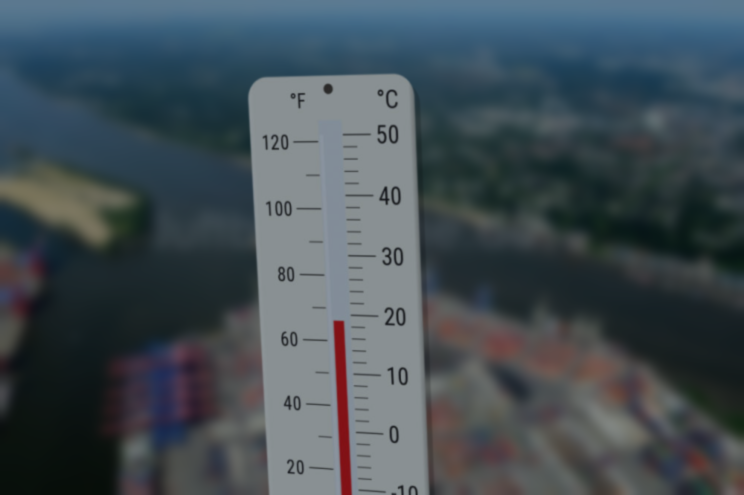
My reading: 19,°C
